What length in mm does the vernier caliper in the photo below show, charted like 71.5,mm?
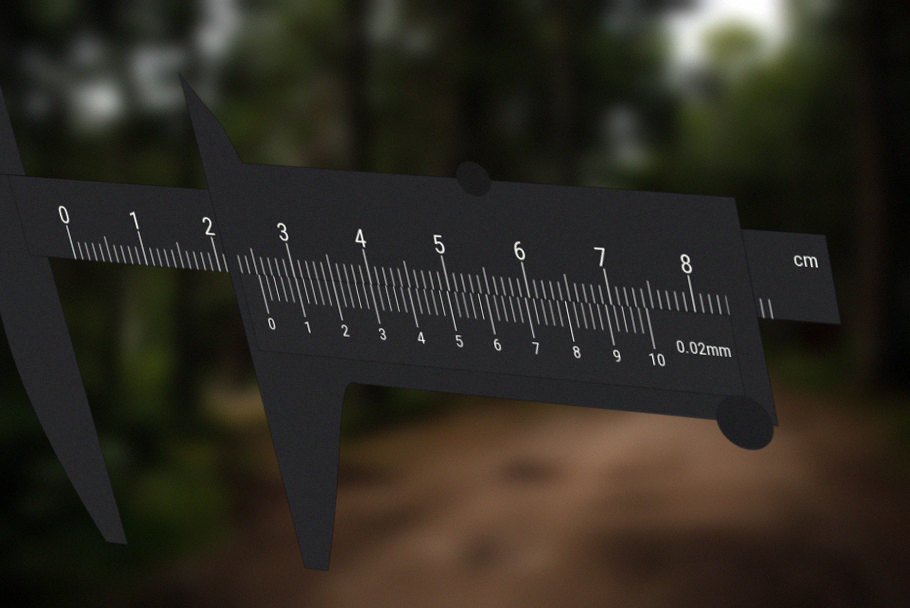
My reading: 25.2,mm
